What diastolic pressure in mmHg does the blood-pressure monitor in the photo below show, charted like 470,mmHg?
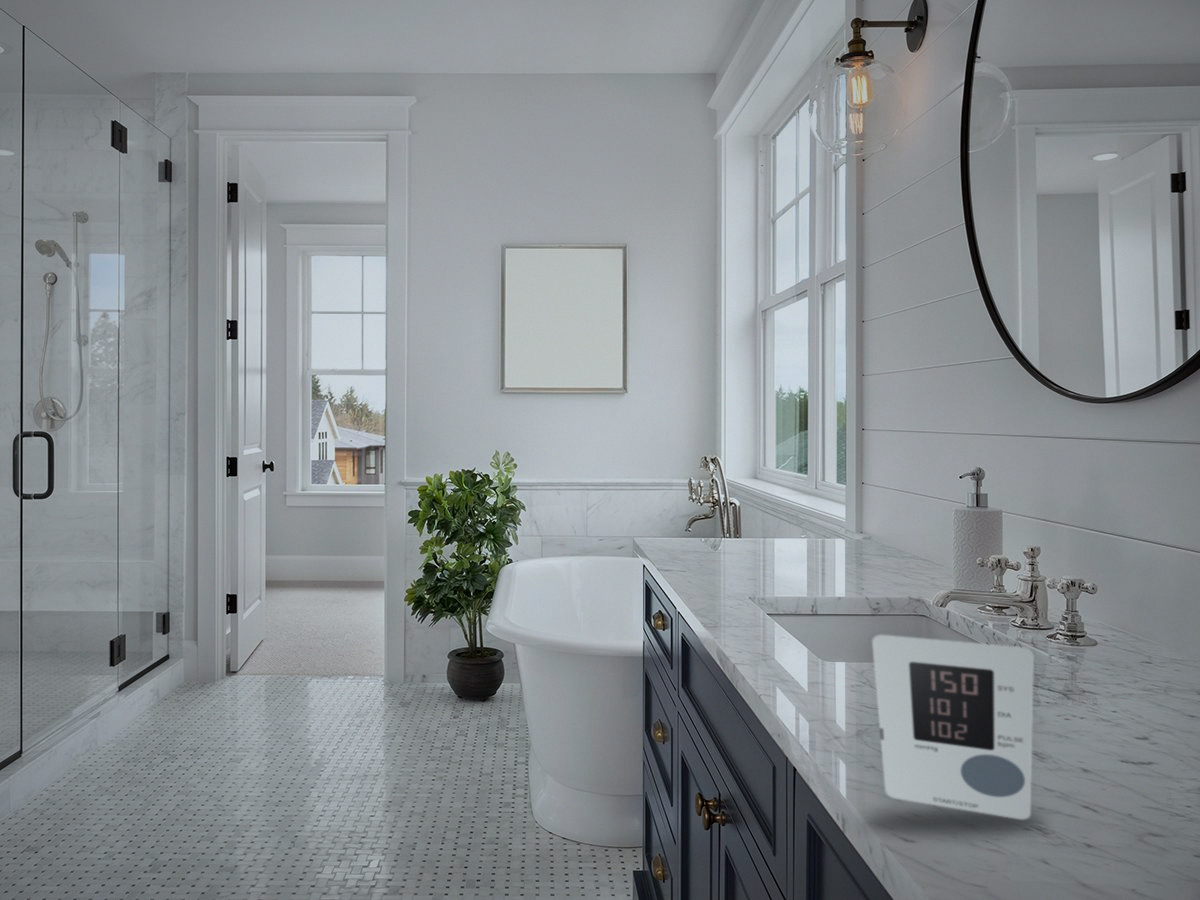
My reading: 101,mmHg
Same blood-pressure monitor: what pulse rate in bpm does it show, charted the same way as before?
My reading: 102,bpm
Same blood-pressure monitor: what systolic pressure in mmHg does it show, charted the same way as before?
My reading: 150,mmHg
